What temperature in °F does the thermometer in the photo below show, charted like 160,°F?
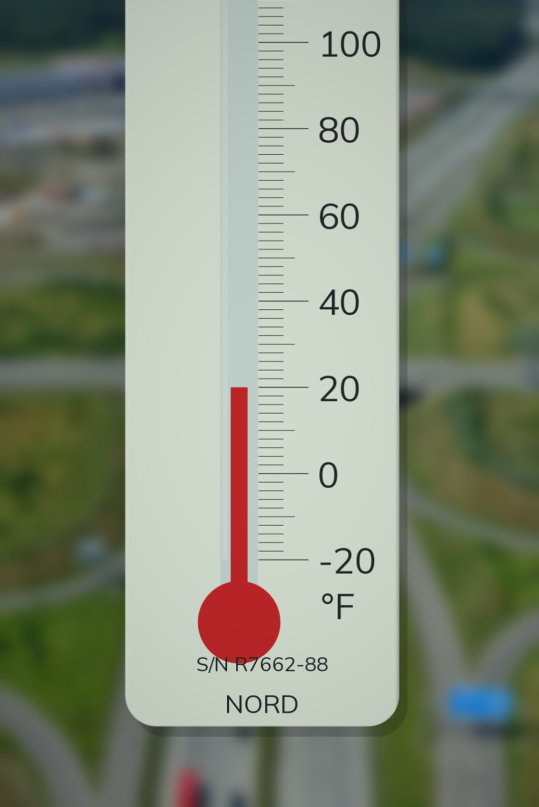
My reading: 20,°F
